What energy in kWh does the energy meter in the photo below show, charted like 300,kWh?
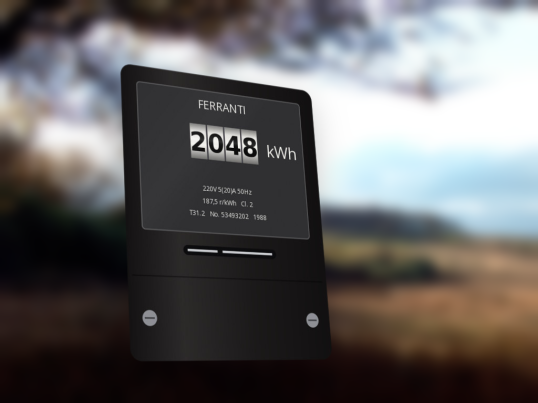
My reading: 2048,kWh
